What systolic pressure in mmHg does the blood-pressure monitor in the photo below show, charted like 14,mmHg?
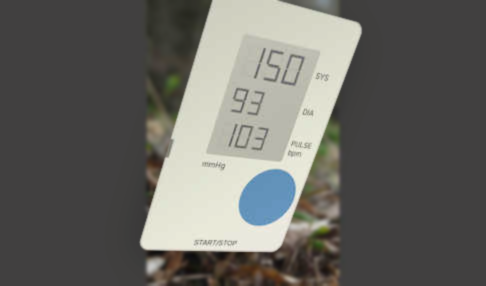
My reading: 150,mmHg
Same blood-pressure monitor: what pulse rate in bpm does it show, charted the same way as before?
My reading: 103,bpm
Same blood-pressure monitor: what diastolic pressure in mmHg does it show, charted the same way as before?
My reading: 93,mmHg
